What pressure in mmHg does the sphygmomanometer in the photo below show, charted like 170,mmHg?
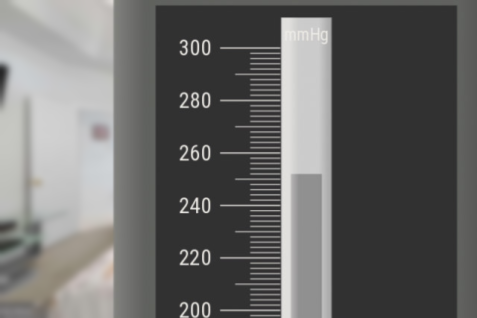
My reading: 252,mmHg
